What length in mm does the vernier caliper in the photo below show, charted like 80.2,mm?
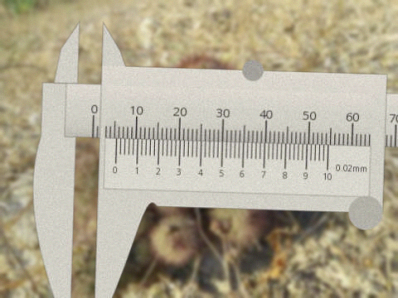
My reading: 5.5,mm
